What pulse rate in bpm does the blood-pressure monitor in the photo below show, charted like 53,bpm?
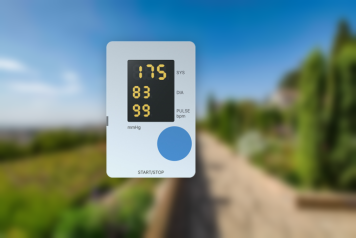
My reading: 99,bpm
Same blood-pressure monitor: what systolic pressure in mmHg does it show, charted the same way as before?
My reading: 175,mmHg
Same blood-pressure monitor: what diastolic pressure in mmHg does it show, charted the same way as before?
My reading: 83,mmHg
